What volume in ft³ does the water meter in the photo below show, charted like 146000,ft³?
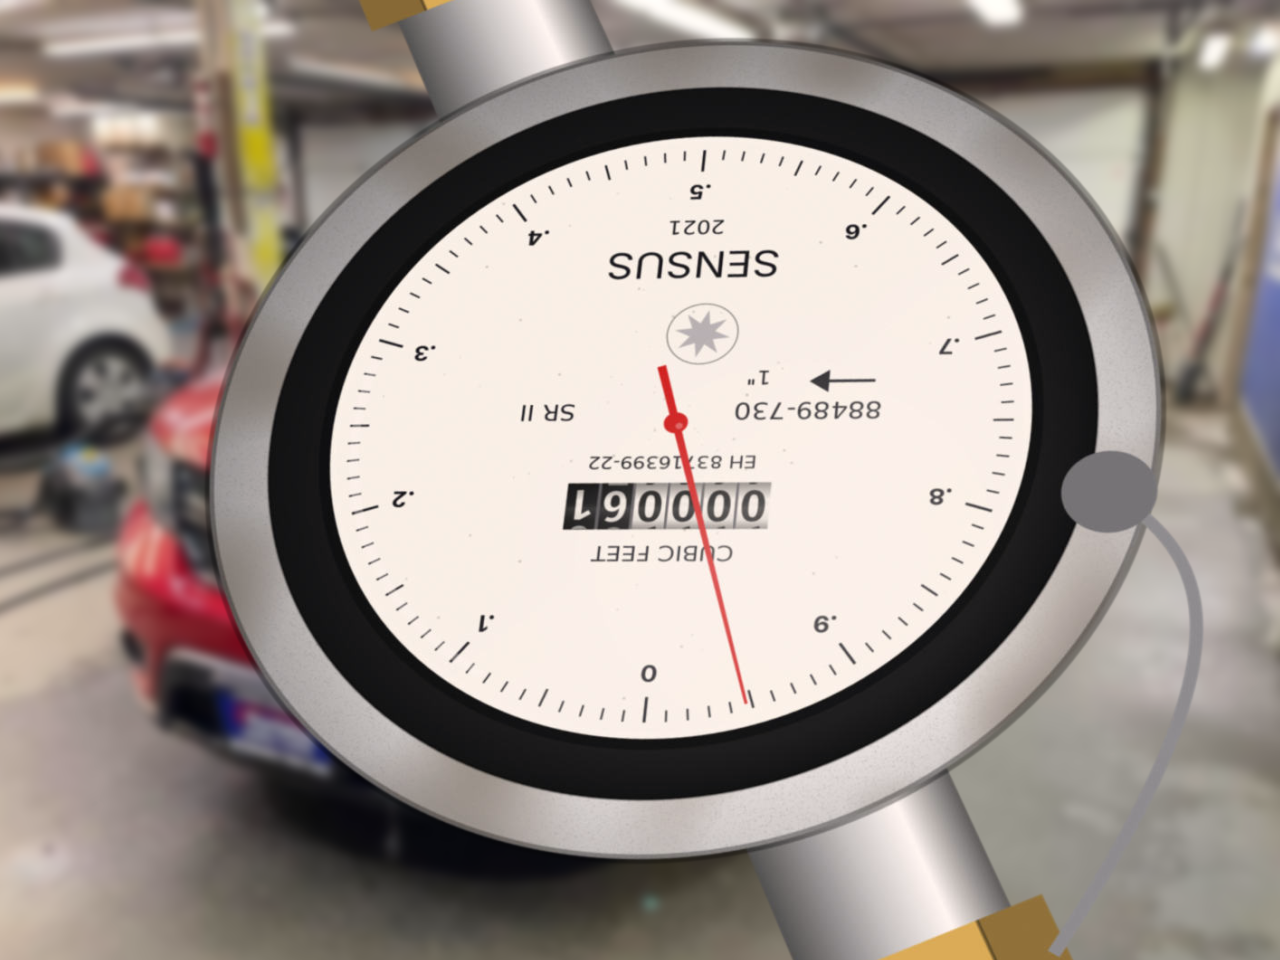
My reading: 60.95,ft³
